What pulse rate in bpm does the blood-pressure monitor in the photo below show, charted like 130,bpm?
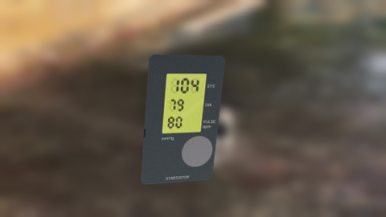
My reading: 80,bpm
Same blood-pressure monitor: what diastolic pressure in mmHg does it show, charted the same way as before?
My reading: 79,mmHg
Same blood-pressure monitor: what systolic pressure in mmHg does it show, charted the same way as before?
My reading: 104,mmHg
